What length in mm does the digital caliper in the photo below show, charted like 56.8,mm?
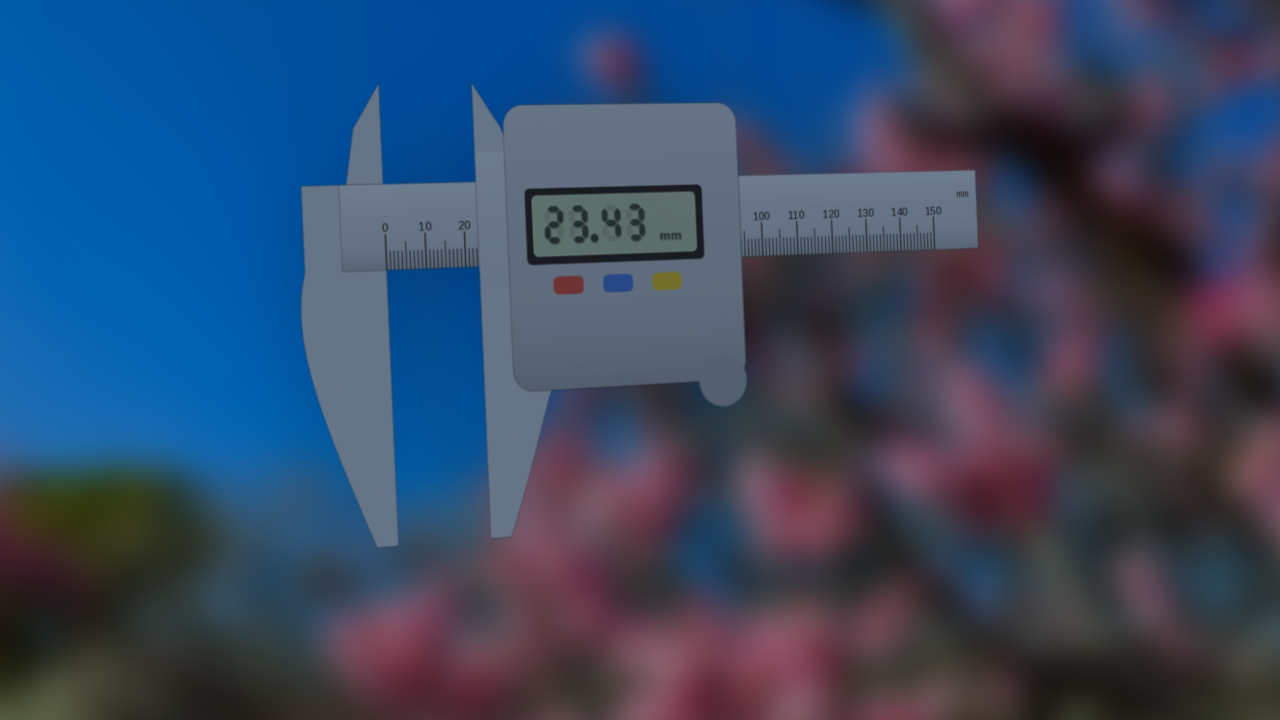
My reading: 23.43,mm
